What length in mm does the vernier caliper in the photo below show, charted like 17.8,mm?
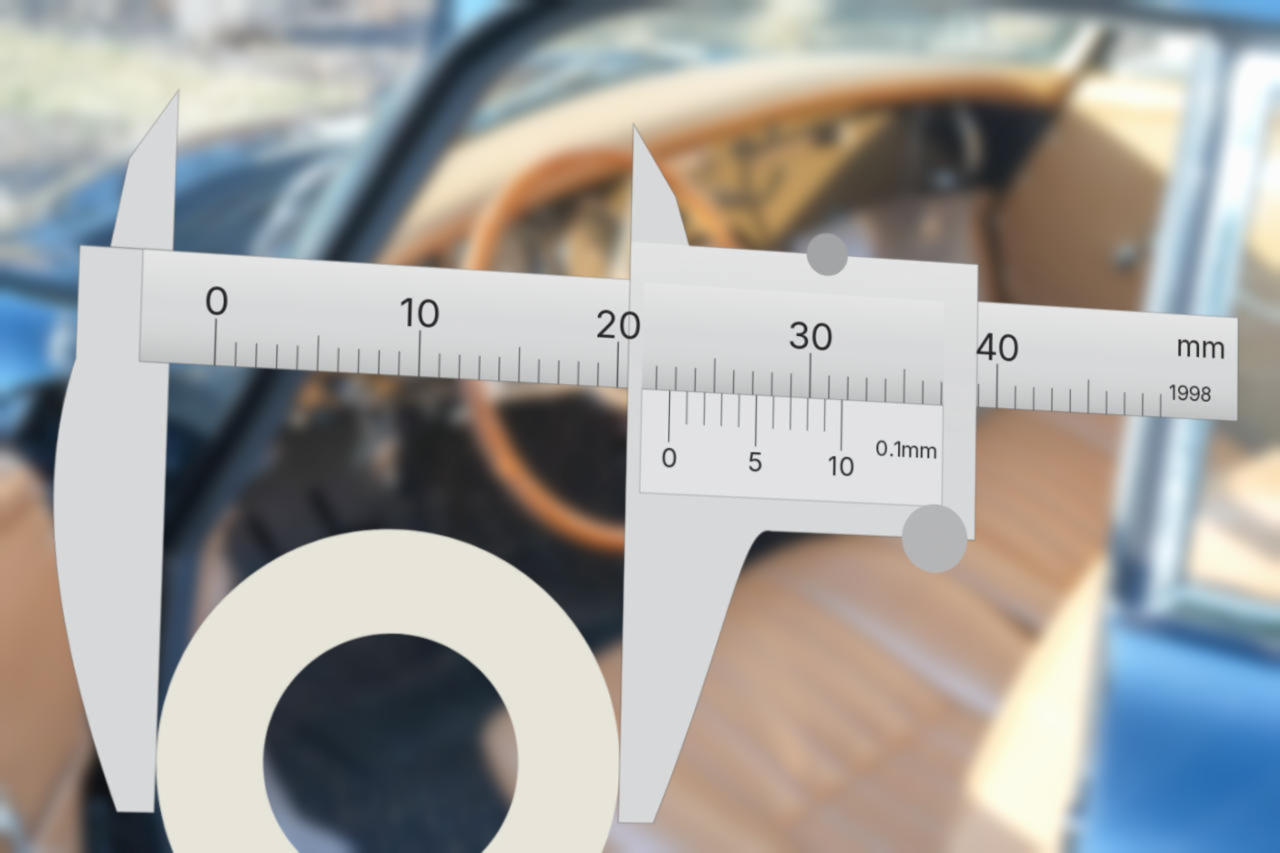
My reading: 22.7,mm
